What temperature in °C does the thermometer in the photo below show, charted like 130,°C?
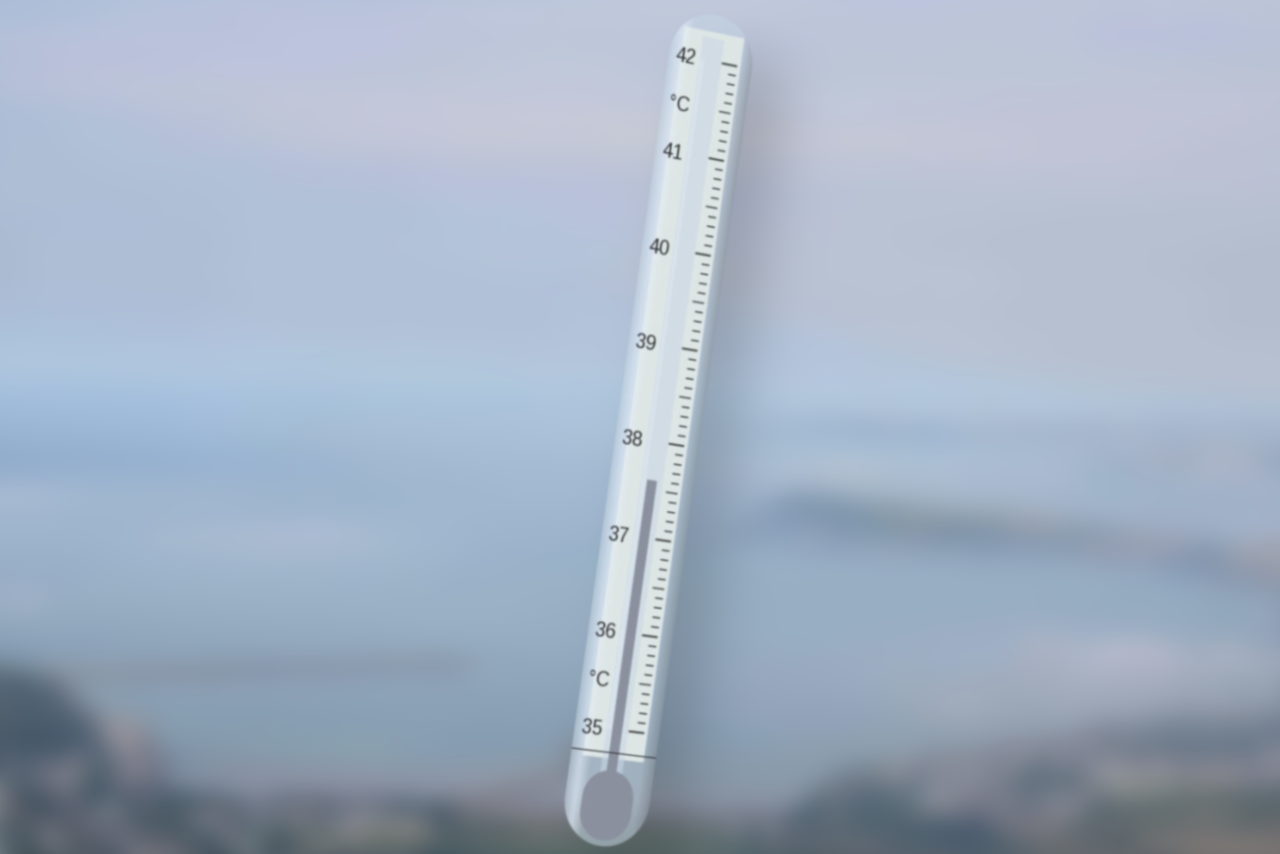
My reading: 37.6,°C
